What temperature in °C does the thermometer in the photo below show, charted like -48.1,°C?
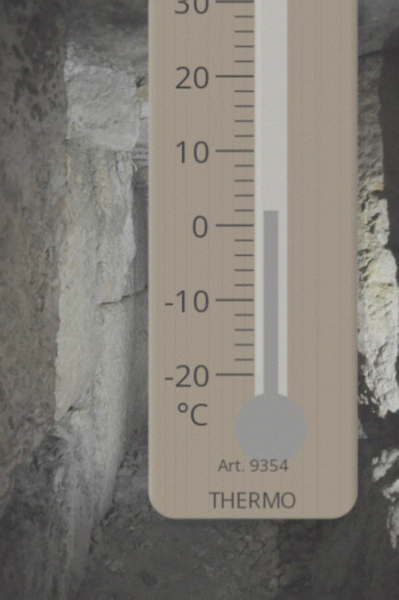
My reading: 2,°C
